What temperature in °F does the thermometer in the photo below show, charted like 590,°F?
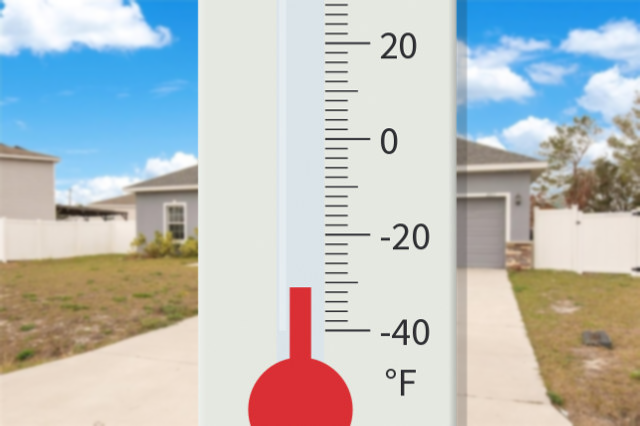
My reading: -31,°F
